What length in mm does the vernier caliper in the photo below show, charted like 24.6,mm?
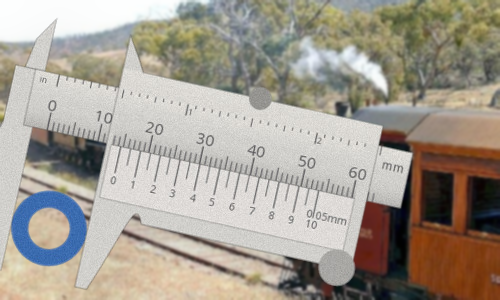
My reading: 14.5,mm
